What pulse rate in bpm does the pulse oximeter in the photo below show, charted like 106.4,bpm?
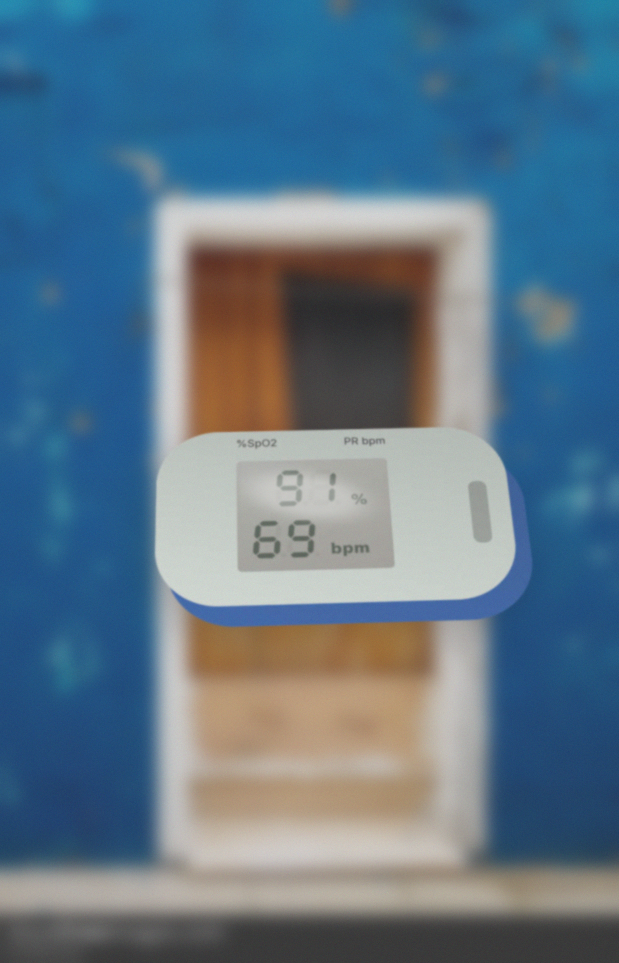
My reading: 69,bpm
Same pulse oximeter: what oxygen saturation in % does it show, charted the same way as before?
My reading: 91,%
